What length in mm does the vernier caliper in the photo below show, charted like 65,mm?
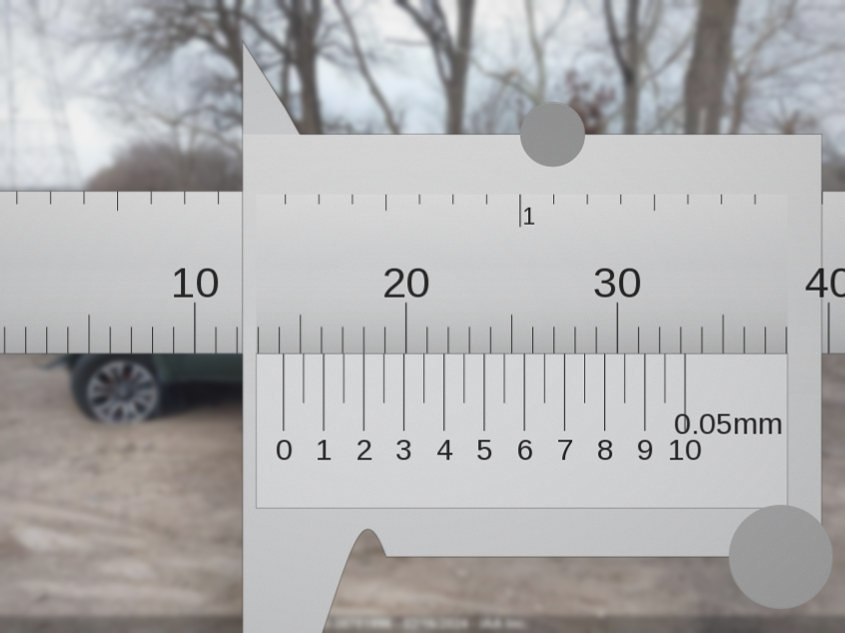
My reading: 14.2,mm
